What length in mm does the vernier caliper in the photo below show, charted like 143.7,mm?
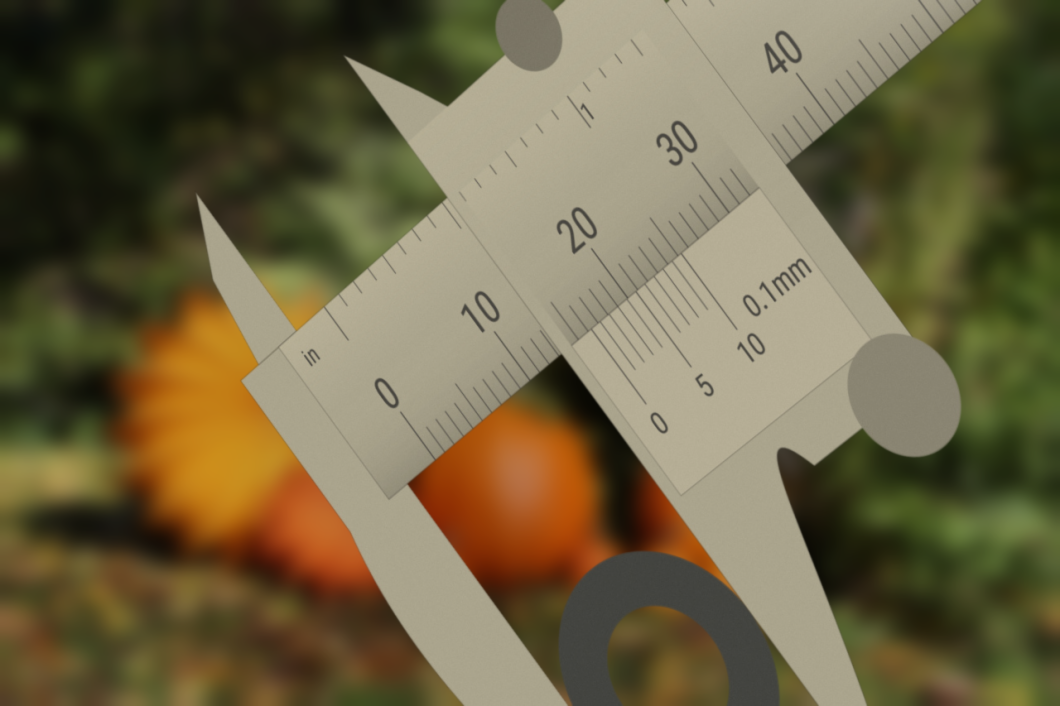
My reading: 16.3,mm
